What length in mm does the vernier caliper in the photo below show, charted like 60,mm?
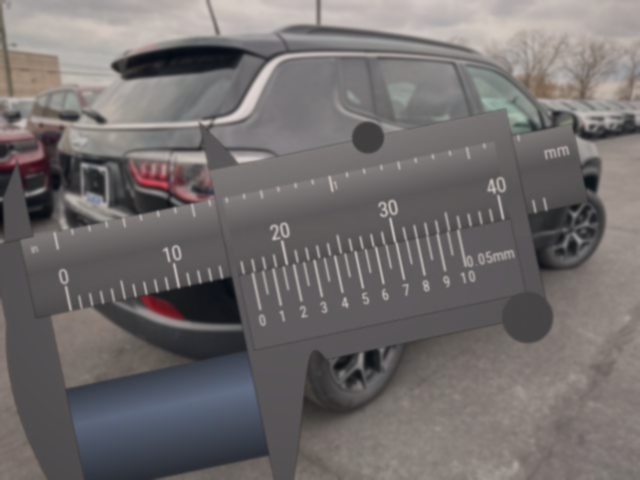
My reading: 16.8,mm
